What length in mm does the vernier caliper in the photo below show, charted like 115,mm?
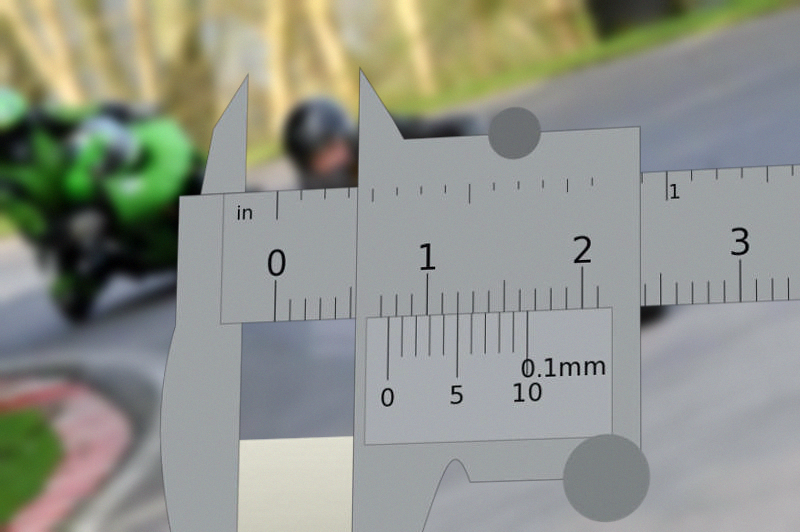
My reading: 7.5,mm
